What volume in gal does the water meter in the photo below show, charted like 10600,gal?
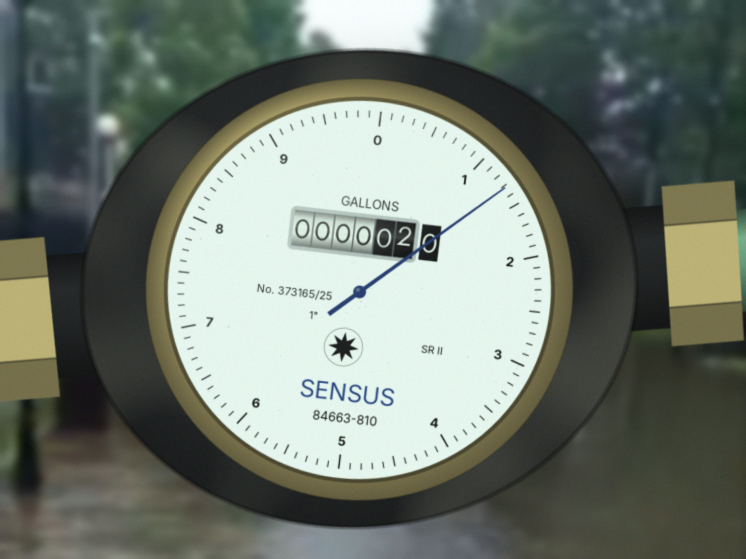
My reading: 21.3,gal
